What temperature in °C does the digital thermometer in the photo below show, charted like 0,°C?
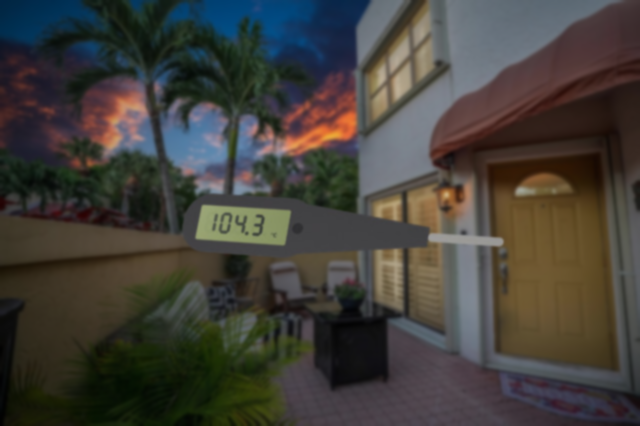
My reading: 104.3,°C
